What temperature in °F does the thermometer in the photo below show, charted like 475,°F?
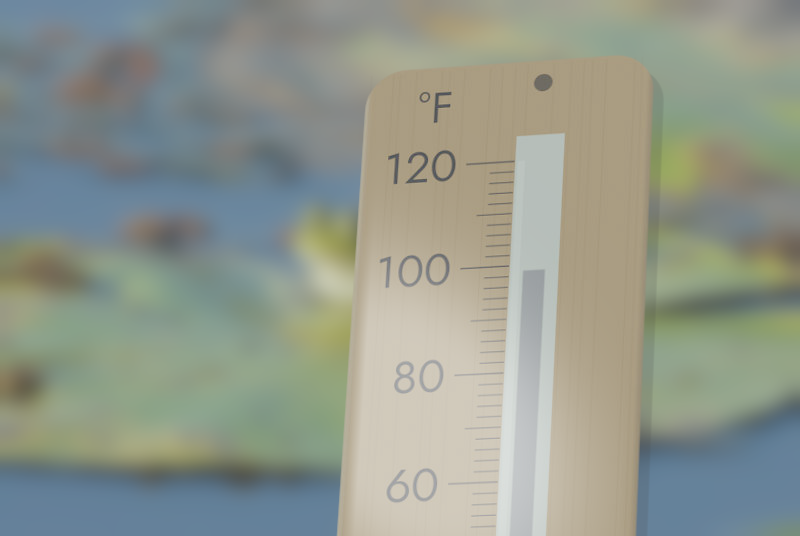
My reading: 99,°F
